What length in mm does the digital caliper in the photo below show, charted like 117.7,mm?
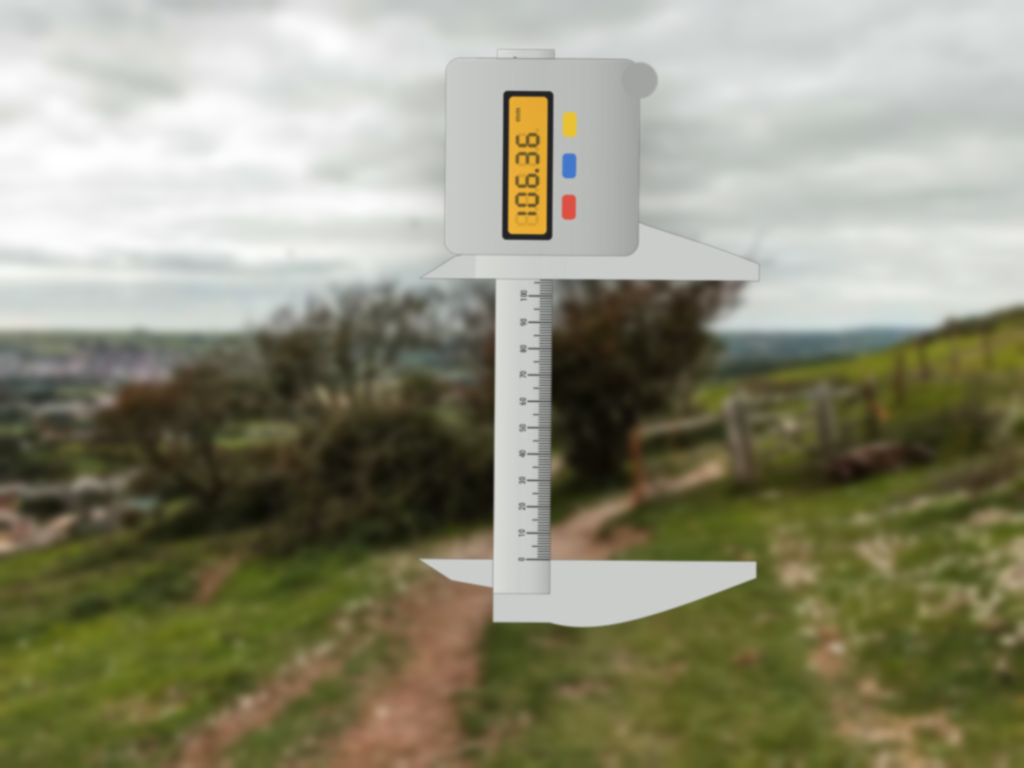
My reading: 106.36,mm
